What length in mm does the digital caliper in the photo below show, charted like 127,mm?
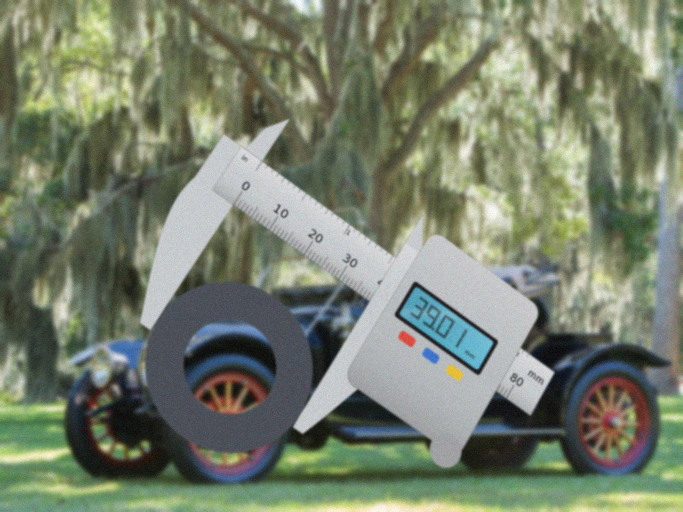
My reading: 39.01,mm
